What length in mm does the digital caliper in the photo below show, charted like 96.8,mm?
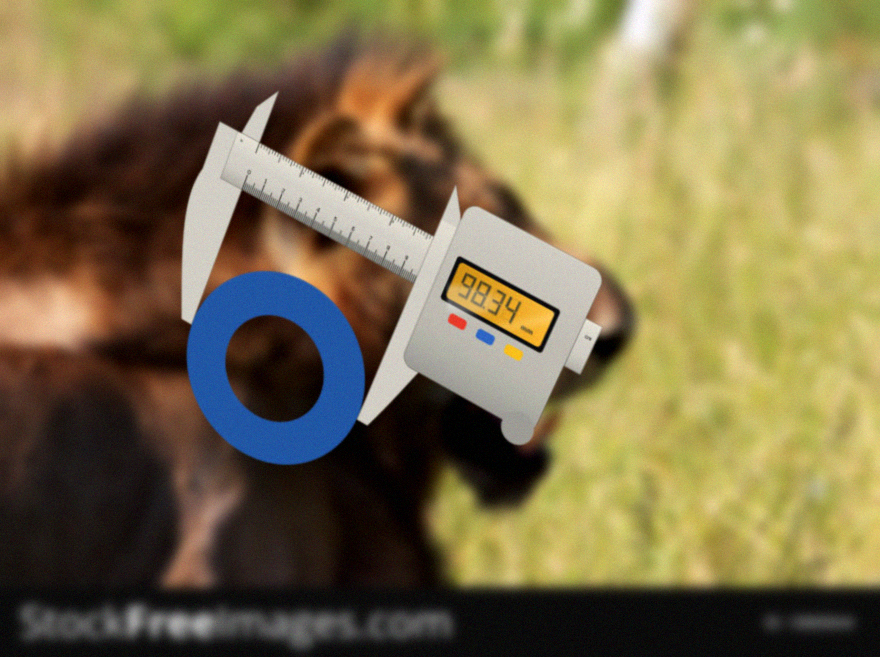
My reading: 98.34,mm
